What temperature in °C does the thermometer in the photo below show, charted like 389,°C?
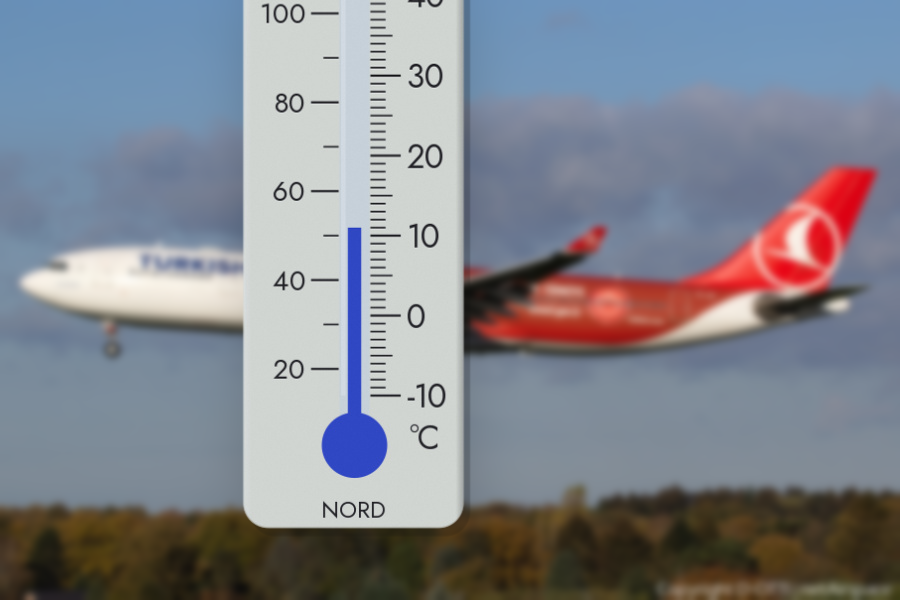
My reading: 11,°C
